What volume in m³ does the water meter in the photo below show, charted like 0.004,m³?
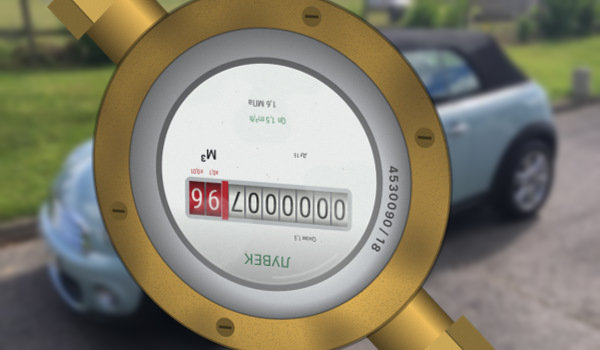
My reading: 7.96,m³
